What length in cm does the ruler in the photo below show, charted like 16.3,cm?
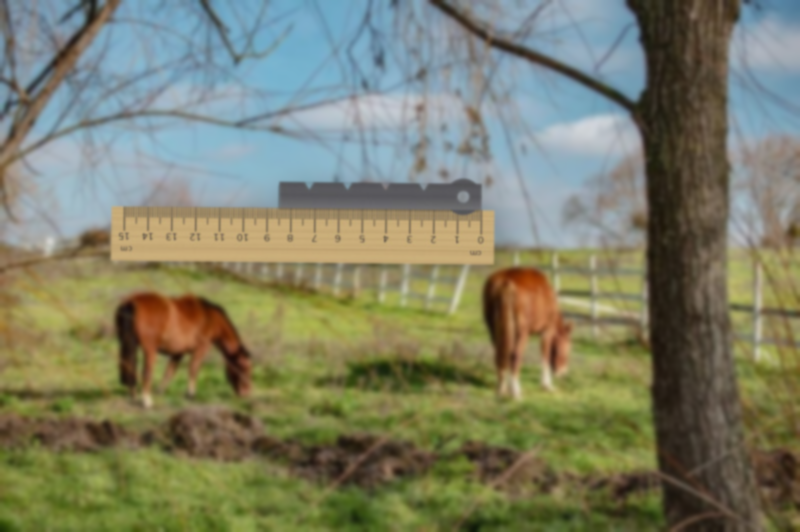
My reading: 8.5,cm
